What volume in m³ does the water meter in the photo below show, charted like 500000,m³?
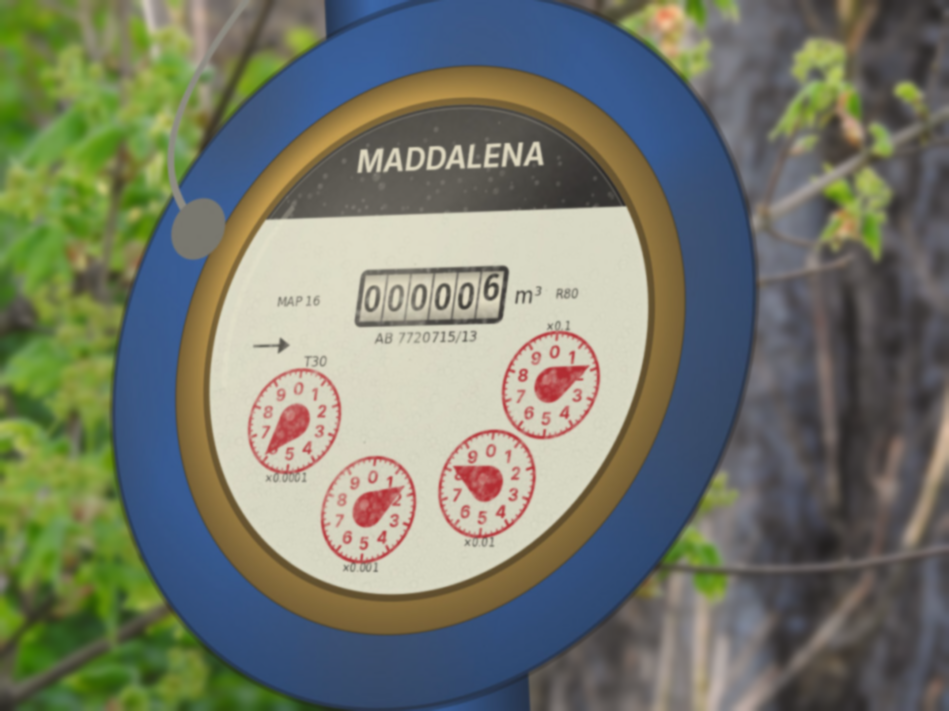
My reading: 6.1816,m³
